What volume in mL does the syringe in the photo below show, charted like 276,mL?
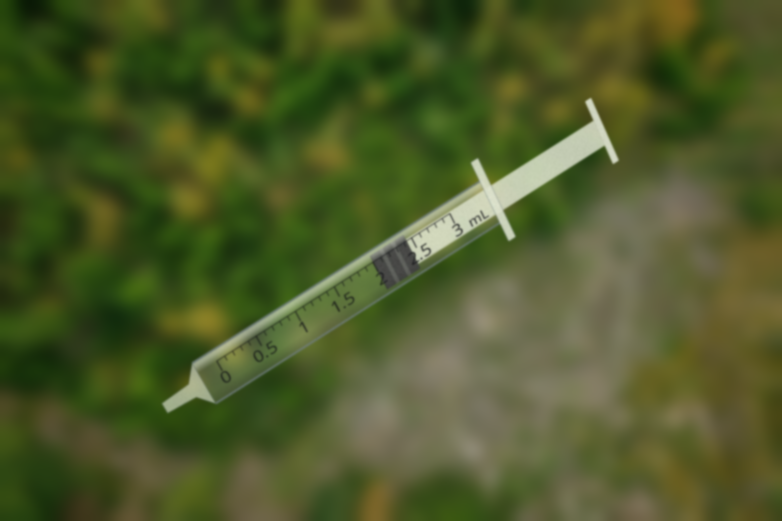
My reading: 2,mL
